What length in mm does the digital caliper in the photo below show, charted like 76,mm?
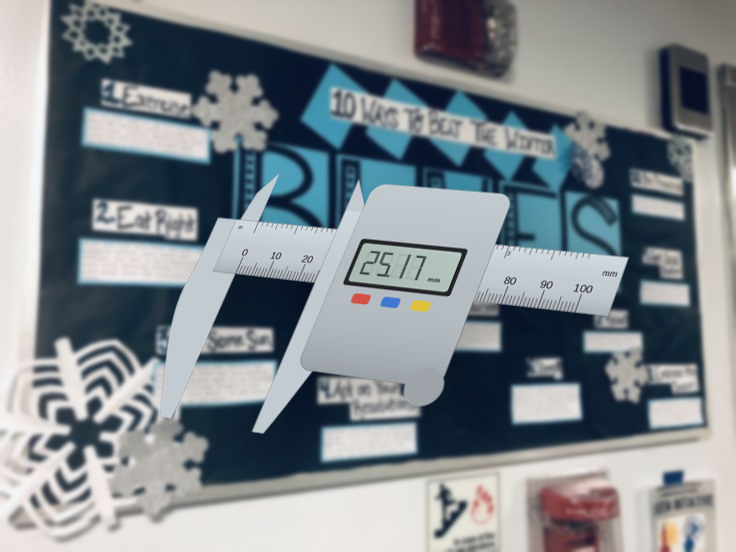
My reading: 25.17,mm
